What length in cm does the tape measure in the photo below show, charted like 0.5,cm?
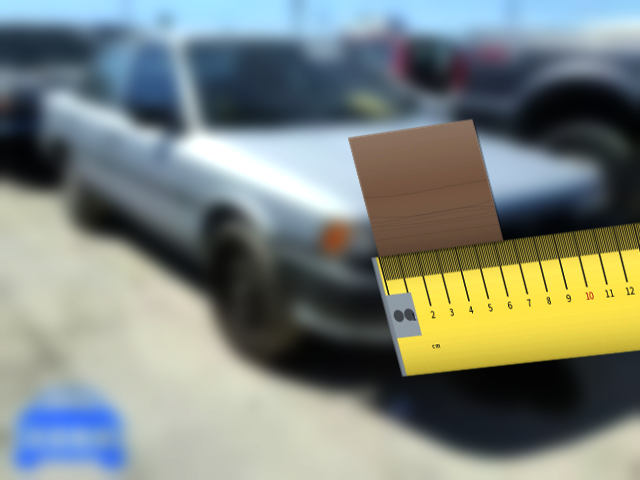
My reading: 6.5,cm
